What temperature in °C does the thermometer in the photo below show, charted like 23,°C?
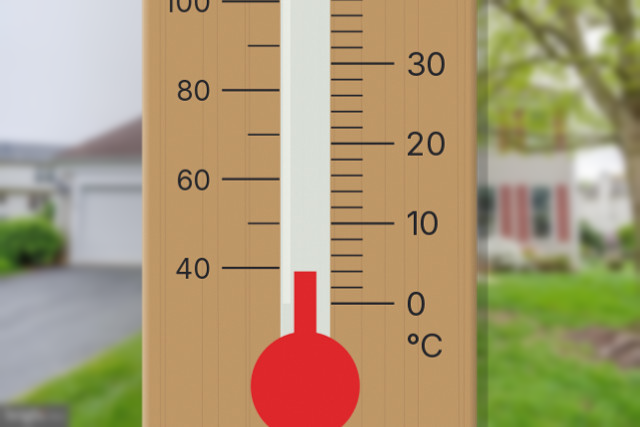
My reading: 4,°C
